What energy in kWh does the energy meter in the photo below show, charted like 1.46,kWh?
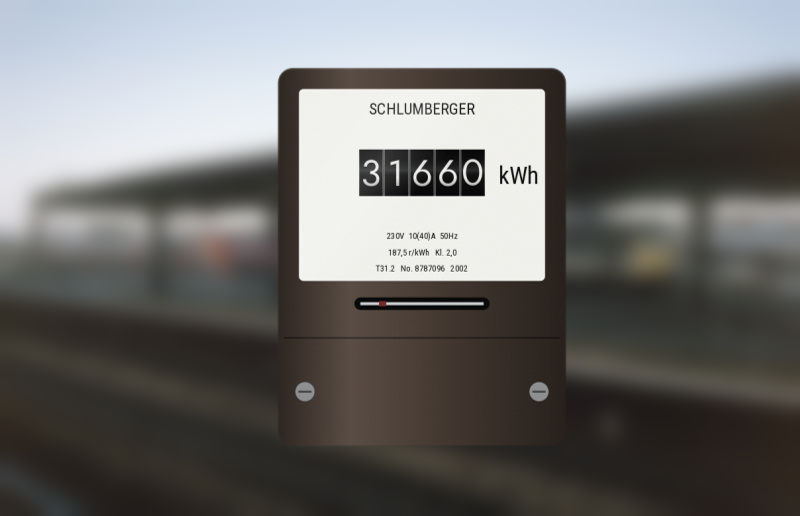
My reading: 31660,kWh
